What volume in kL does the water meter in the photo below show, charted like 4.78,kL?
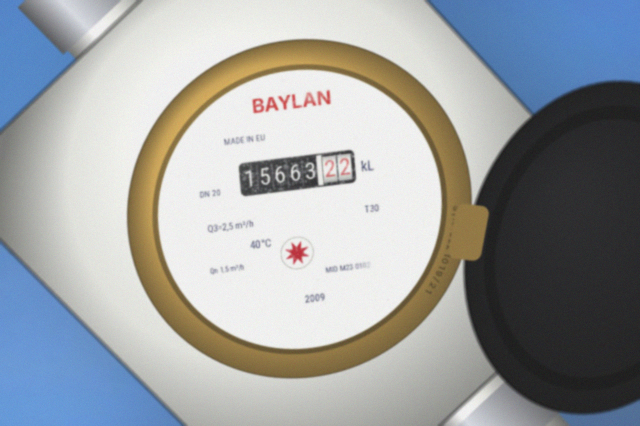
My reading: 15663.22,kL
